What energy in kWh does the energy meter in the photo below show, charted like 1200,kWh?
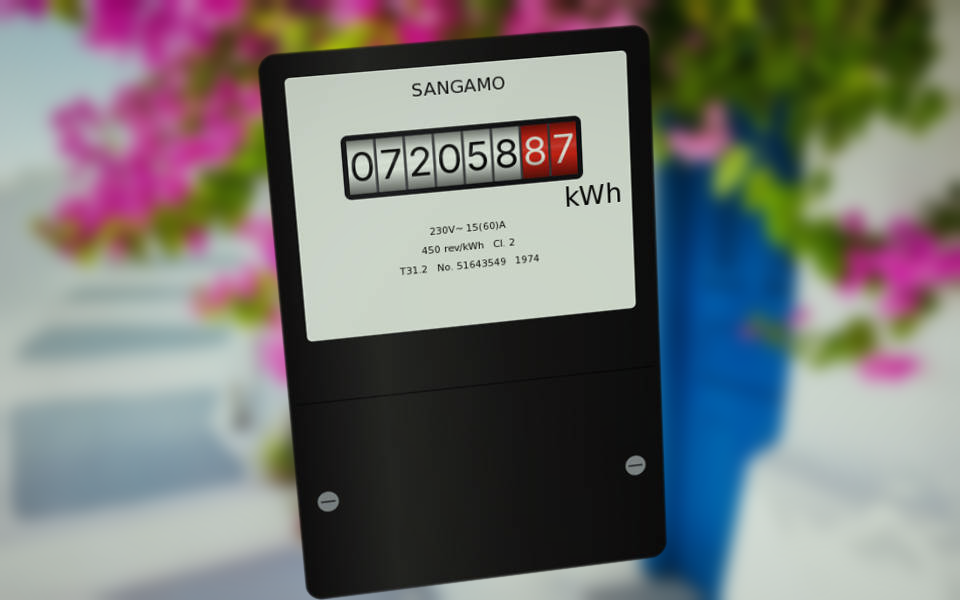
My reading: 72058.87,kWh
